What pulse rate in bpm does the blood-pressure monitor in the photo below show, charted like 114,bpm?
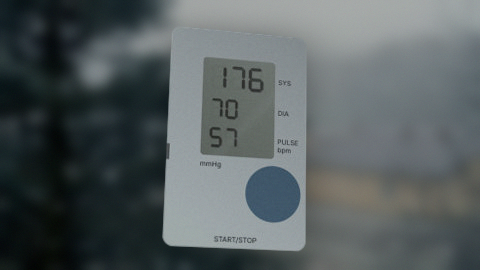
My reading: 57,bpm
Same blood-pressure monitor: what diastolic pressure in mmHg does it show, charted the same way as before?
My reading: 70,mmHg
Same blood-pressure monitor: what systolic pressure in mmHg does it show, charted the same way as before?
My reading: 176,mmHg
